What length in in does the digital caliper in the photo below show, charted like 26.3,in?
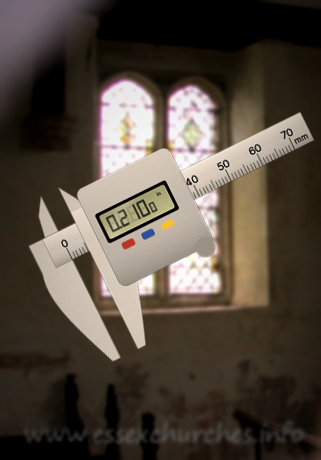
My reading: 0.2100,in
